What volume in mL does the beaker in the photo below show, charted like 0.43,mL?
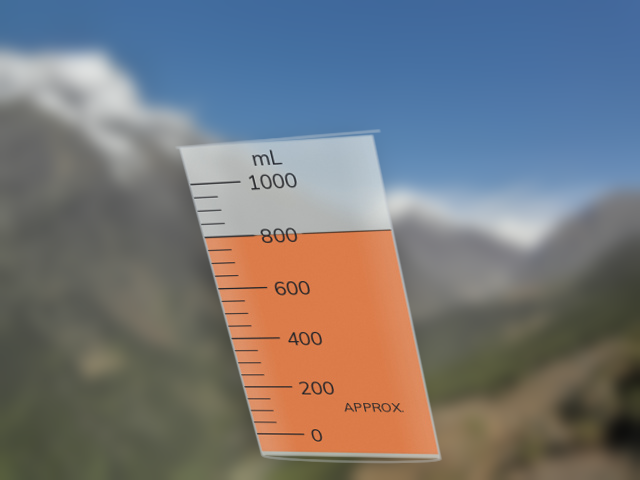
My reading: 800,mL
